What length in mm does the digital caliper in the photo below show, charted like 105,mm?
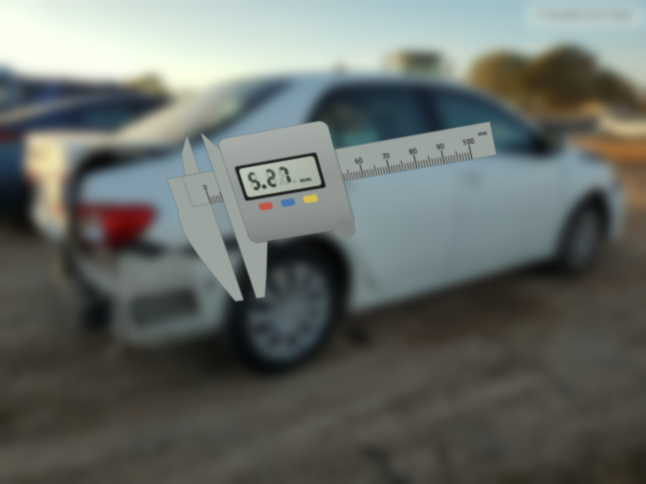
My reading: 5.27,mm
